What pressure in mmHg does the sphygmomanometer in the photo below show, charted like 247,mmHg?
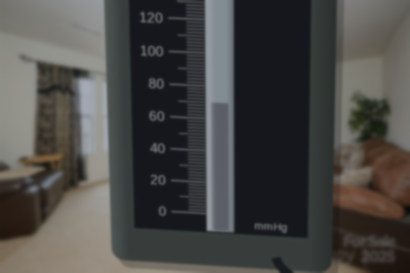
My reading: 70,mmHg
